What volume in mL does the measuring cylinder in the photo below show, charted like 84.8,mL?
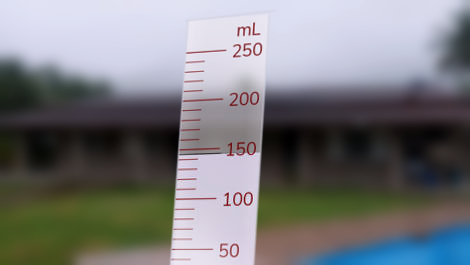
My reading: 145,mL
